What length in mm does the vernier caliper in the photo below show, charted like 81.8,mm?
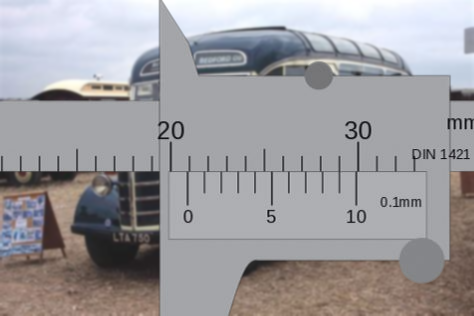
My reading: 20.9,mm
